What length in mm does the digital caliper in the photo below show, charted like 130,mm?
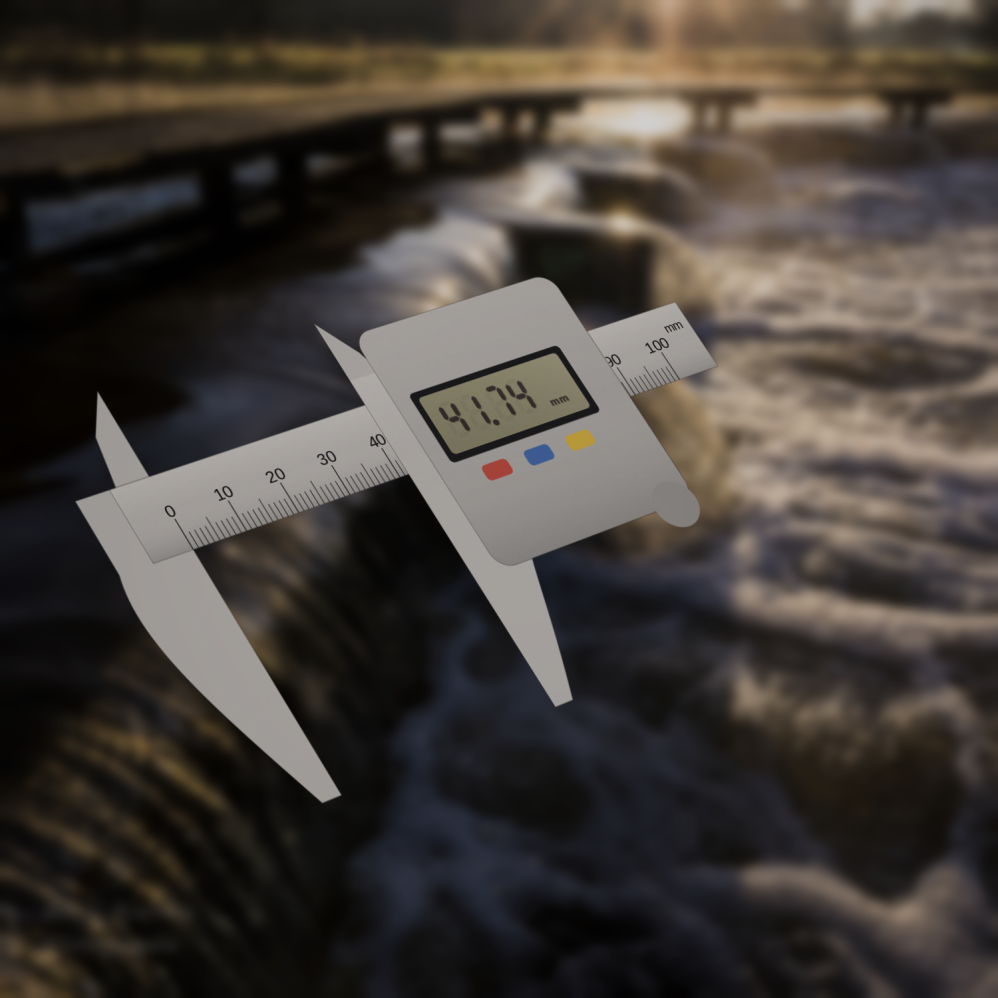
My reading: 41.74,mm
